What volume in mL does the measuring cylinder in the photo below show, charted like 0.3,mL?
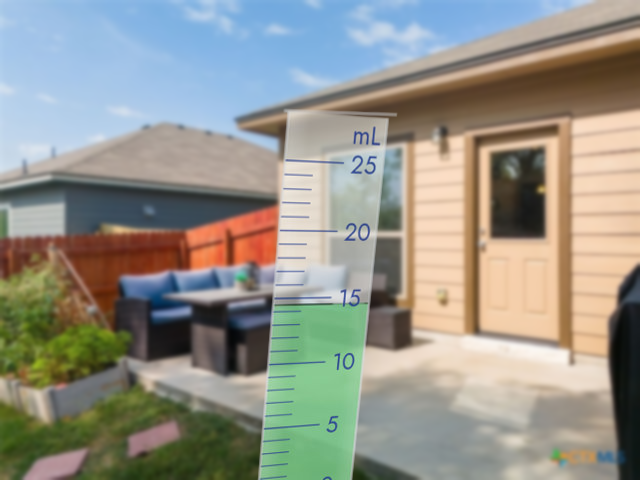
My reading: 14.5,mL
